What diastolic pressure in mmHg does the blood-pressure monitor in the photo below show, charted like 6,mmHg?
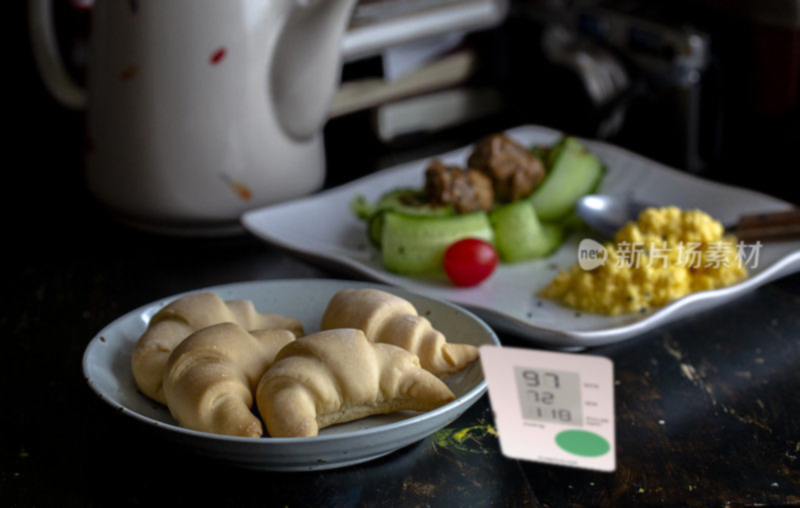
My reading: 72,mmHg
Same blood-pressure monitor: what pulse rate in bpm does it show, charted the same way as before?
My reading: 118,bpm
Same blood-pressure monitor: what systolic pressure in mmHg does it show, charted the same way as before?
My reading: 97,mmHg
